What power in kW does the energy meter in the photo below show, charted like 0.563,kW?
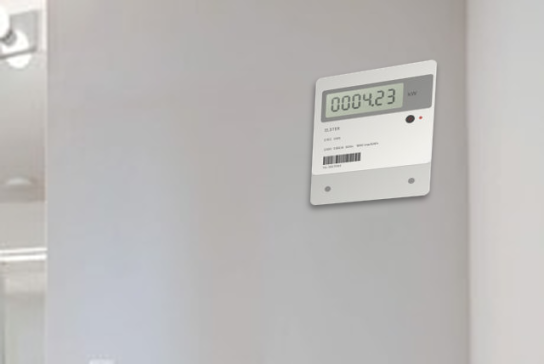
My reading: 4.23,kW
